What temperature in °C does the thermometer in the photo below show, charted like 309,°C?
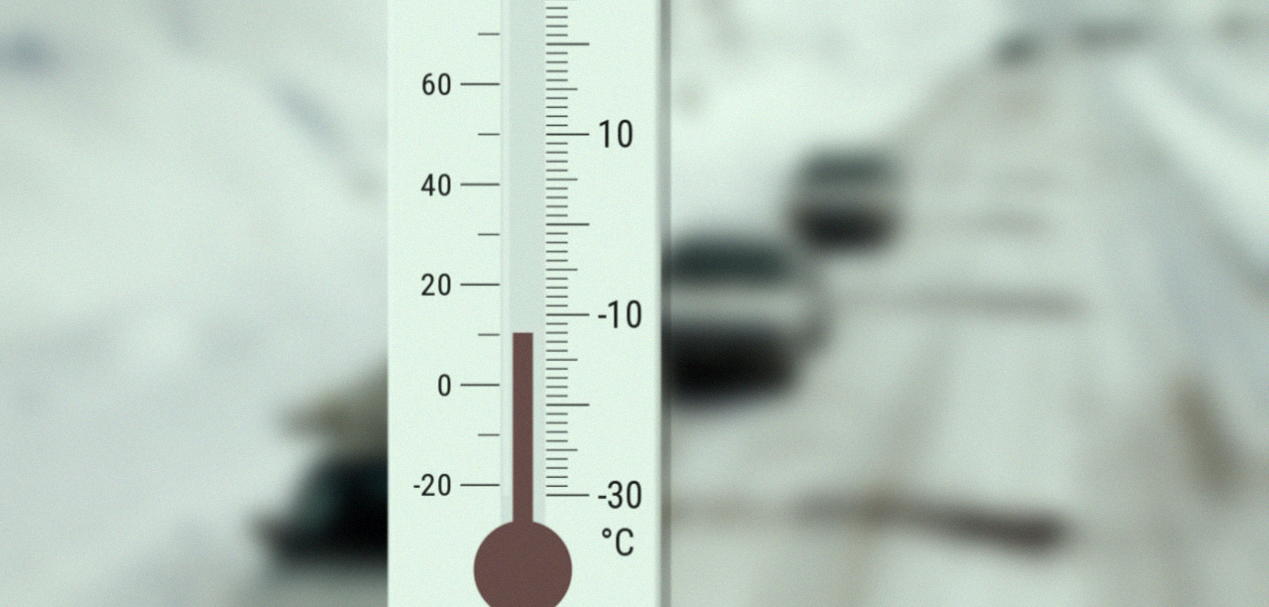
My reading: -12,°C
